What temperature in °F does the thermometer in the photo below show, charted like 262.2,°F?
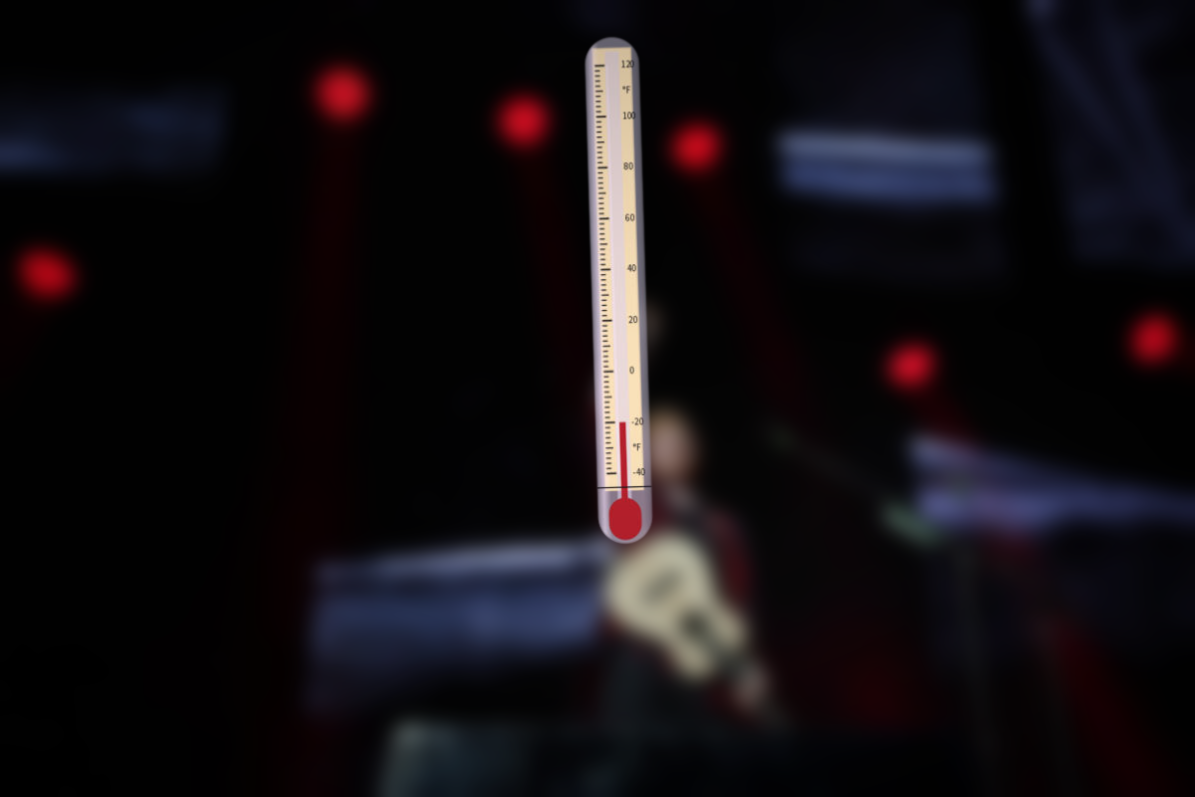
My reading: -20,°F
